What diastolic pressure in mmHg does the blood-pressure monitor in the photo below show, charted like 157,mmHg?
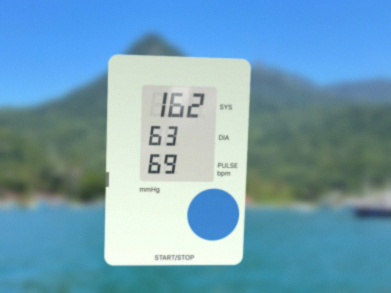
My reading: 63,mmHg
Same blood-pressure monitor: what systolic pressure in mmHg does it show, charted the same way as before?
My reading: 162,mmHg
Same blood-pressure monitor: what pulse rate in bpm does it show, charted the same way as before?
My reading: 69,bpm
